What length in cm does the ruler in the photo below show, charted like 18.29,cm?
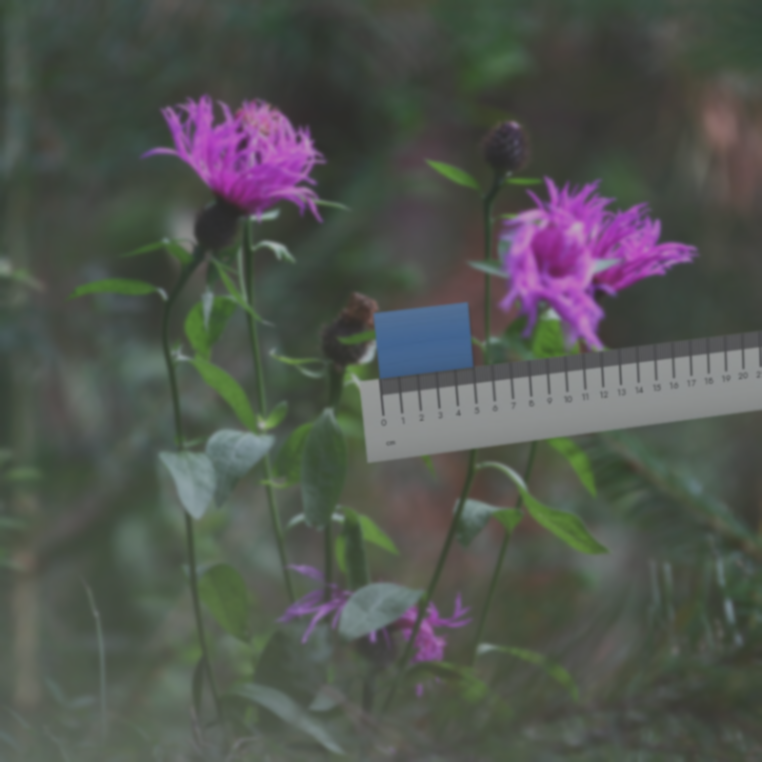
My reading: 5,cm
